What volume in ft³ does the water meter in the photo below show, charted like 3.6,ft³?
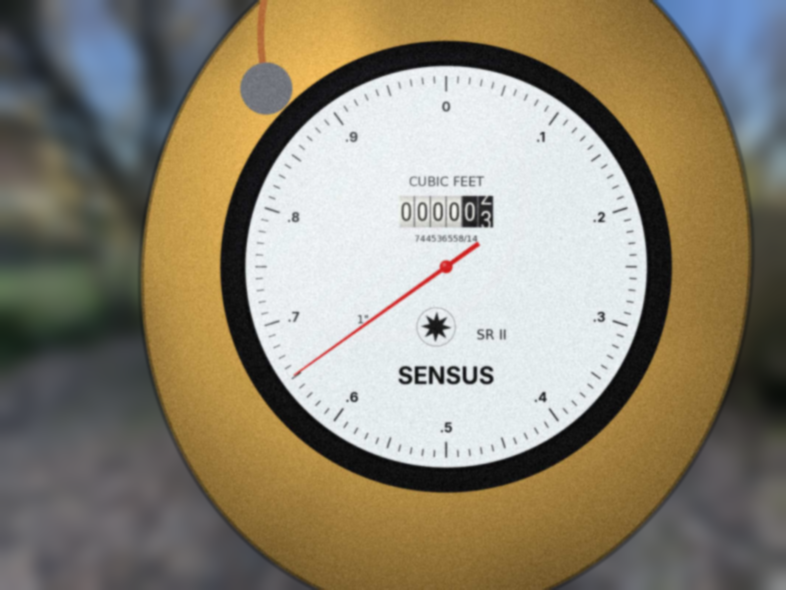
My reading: 2.65,ft³
